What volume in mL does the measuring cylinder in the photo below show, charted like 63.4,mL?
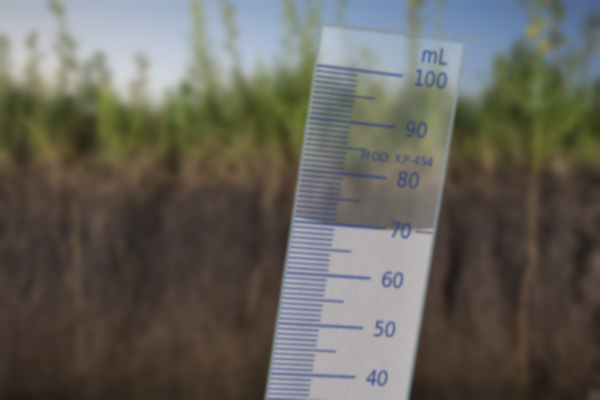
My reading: 70,mL
